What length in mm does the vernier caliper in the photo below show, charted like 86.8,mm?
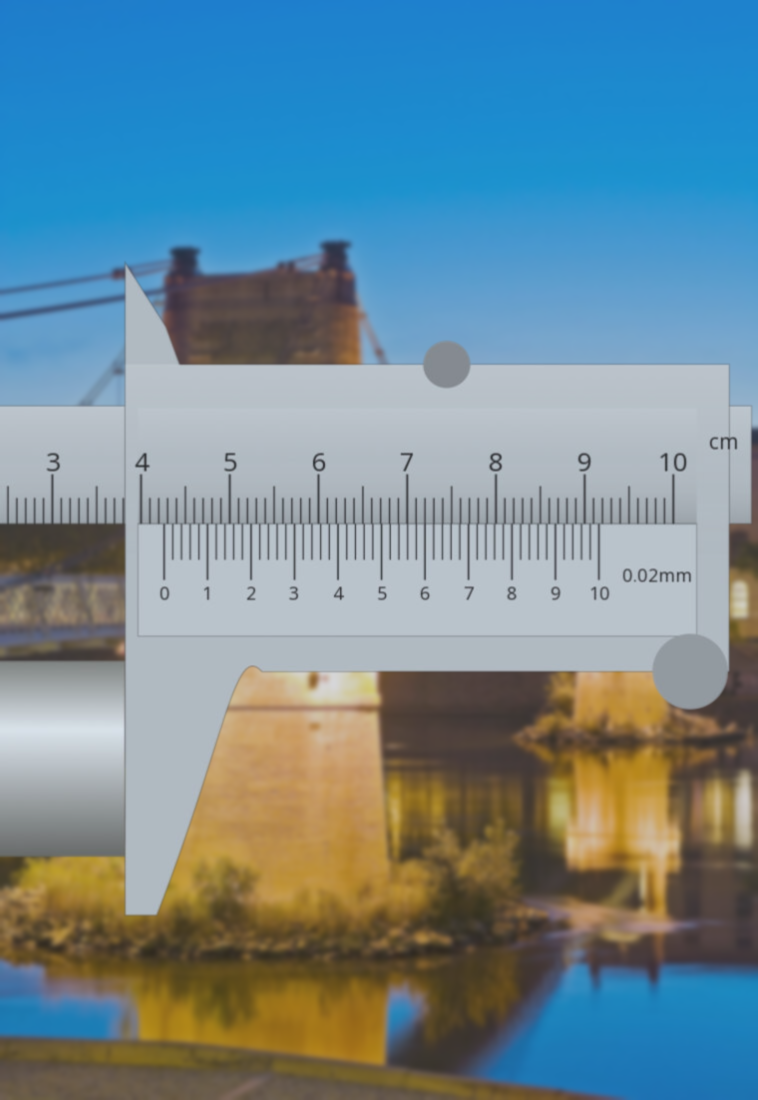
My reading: 42.6,mm
